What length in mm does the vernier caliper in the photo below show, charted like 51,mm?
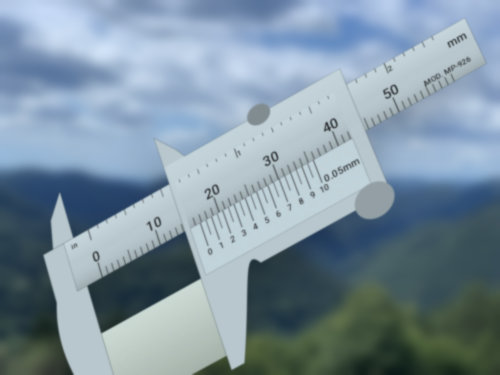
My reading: 16.8,mm
